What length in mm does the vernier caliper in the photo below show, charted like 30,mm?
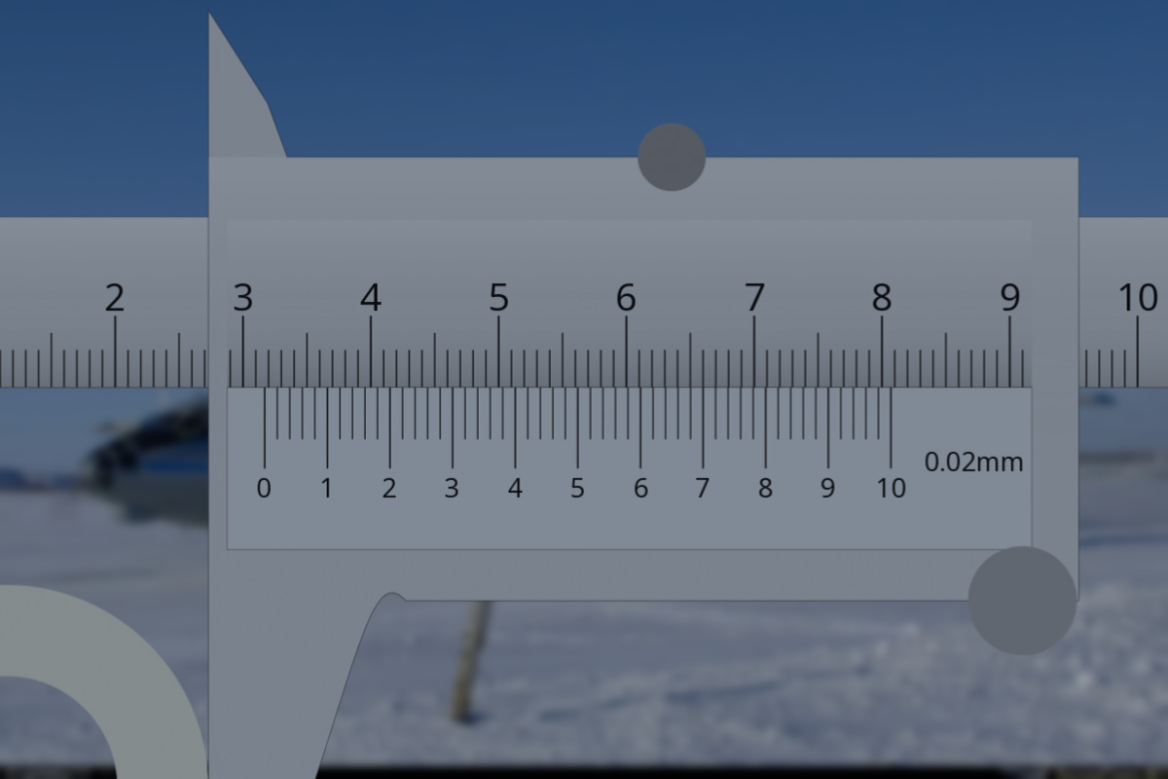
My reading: 31.7,mm
